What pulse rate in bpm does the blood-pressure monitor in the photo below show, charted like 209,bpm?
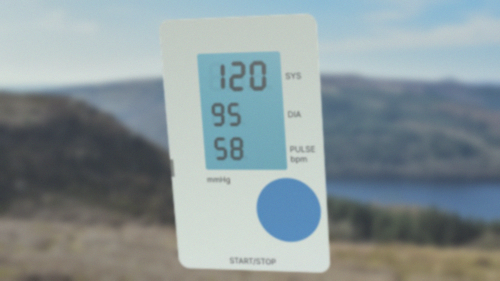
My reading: 58,bpm
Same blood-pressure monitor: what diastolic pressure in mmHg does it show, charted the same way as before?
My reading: 95,mmHg
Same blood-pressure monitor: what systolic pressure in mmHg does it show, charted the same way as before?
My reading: 120,mmHg
